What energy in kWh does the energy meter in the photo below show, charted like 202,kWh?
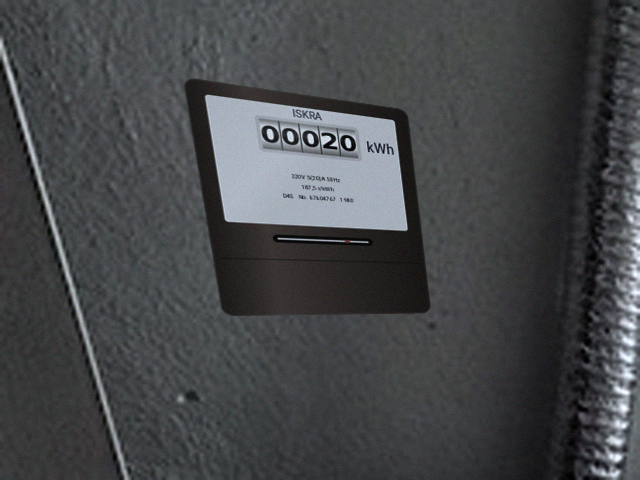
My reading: 20,kWh
